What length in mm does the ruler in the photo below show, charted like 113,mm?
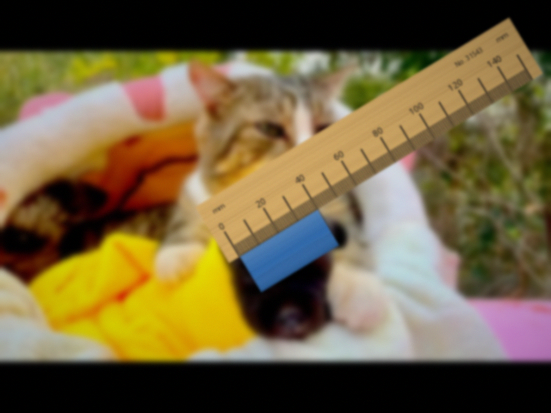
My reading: 40,mm
